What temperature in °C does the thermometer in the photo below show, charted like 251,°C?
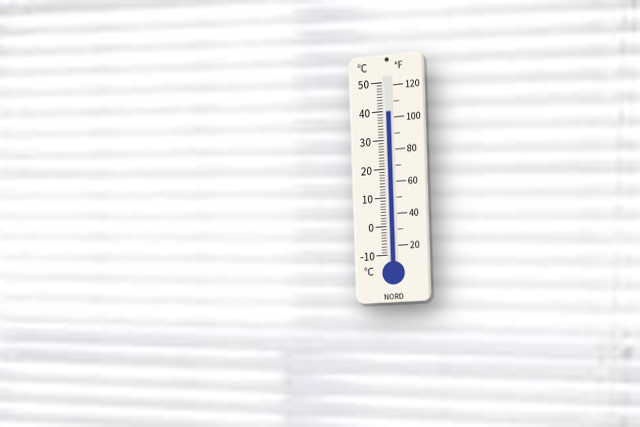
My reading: 40,°C
